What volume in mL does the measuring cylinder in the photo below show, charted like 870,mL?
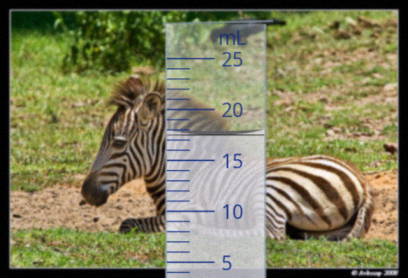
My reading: 17.5,mL
